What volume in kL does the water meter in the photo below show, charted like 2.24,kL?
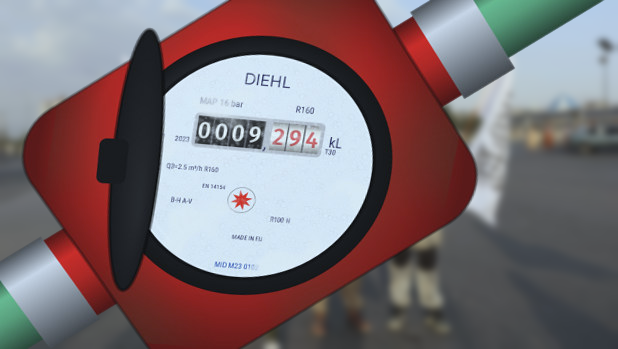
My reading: 9.294,kL
